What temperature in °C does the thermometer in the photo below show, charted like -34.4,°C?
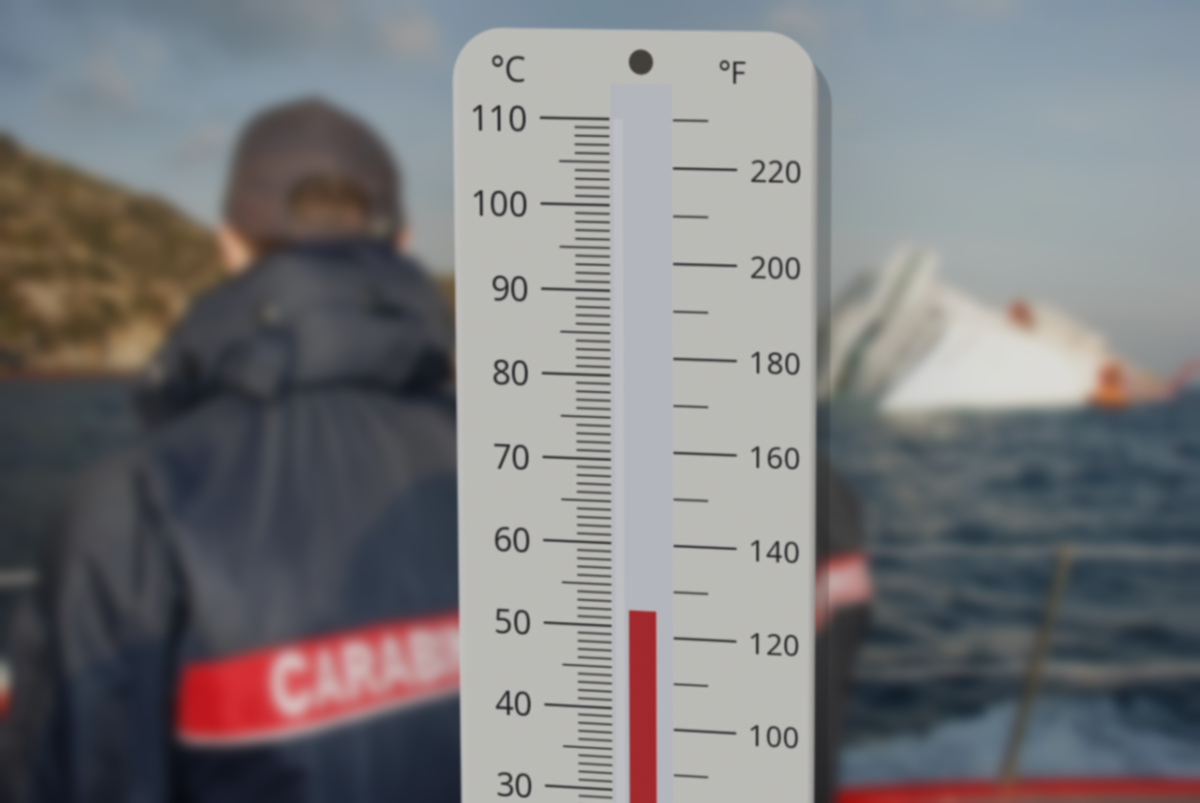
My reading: 52,°C
